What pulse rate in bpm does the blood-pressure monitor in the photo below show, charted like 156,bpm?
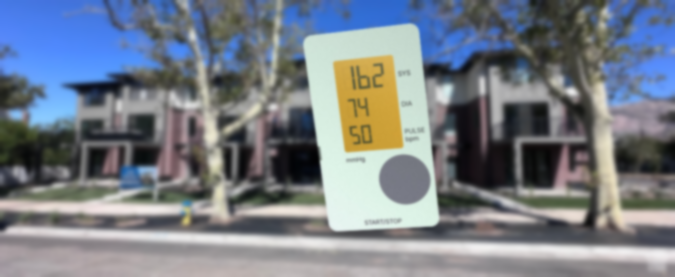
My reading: 50,bpm
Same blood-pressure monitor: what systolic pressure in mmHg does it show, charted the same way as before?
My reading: 162,mmHg
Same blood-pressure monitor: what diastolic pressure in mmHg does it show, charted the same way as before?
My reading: 74,mmHg
